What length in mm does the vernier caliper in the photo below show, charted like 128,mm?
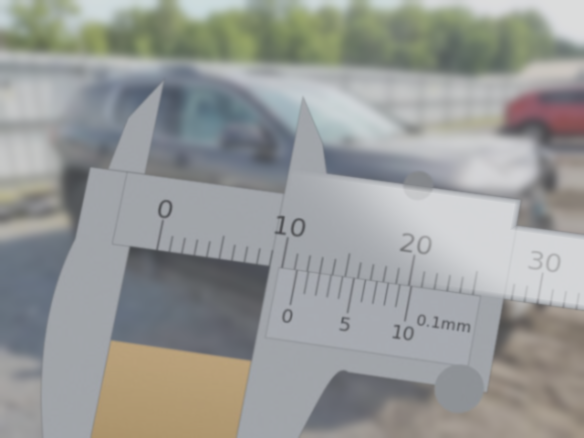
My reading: 11.2,mm
